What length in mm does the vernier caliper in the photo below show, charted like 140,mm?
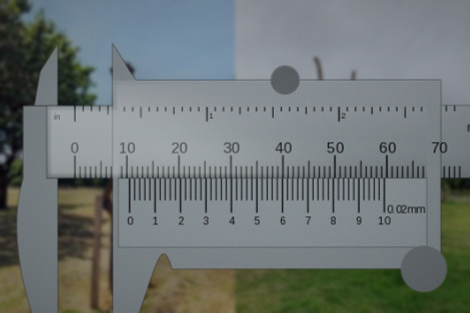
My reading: 10.5,mm
